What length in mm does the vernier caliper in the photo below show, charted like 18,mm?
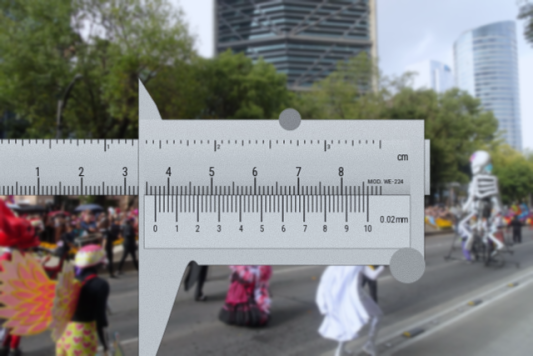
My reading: 37.0,mm
